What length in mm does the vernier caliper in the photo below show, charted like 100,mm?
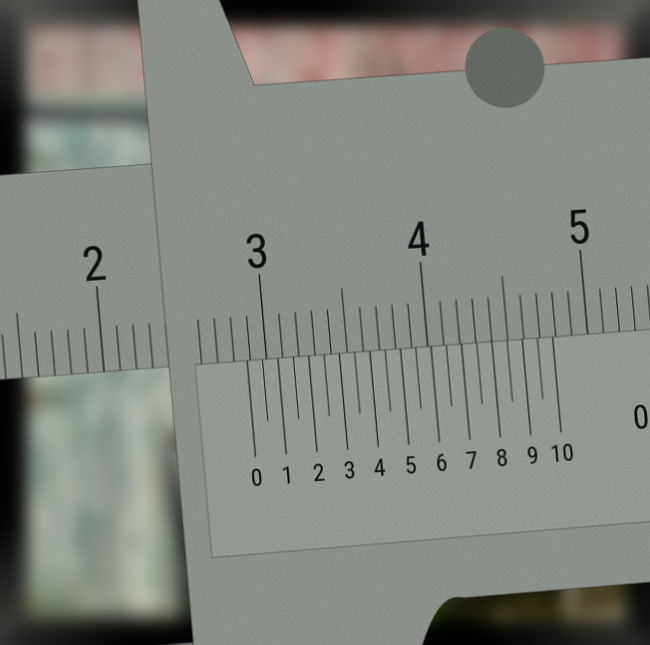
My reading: 28.8,mm
